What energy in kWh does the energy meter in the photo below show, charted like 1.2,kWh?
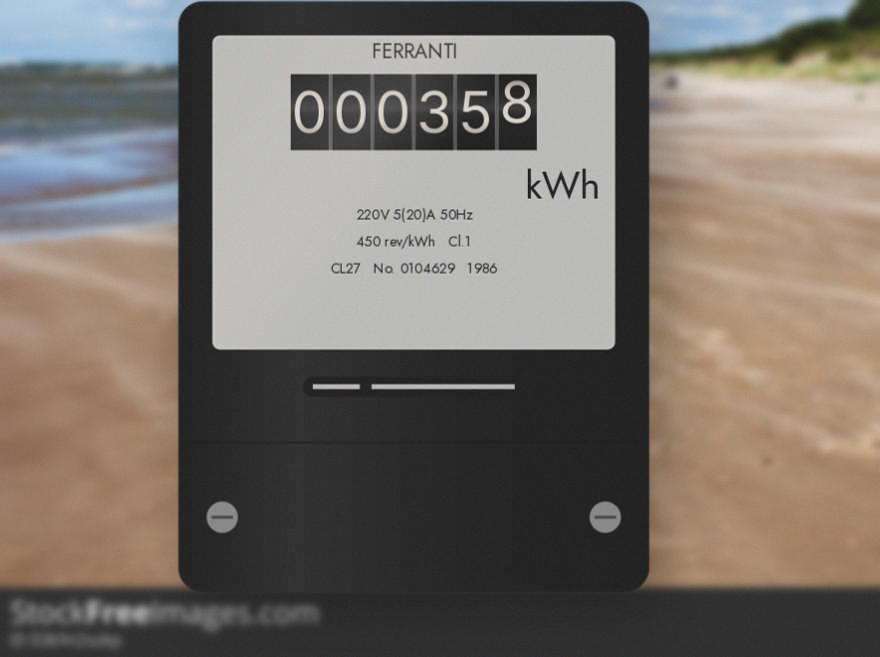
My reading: 358,kWh
